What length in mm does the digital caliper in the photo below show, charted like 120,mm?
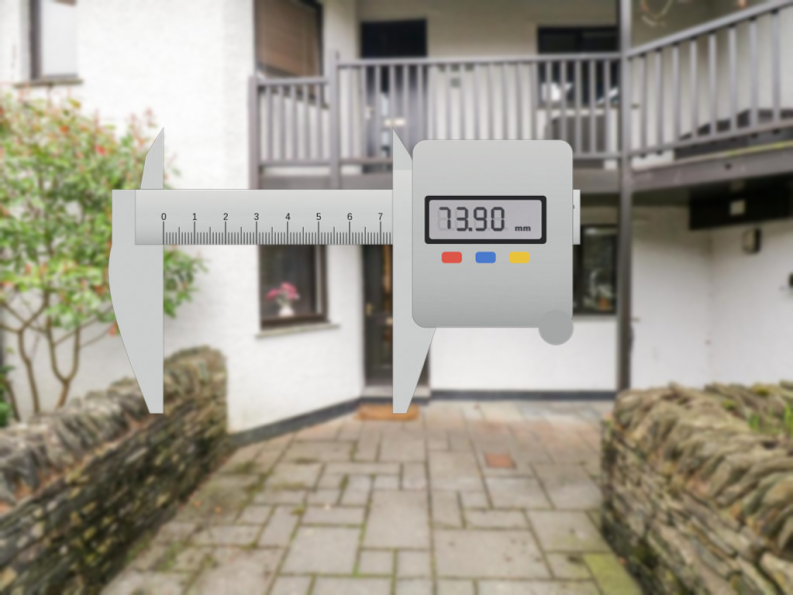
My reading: 73.90,mm
